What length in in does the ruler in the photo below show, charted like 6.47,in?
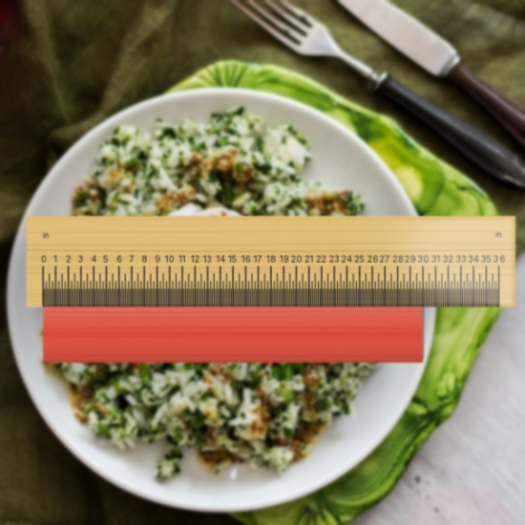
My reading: 30,in
